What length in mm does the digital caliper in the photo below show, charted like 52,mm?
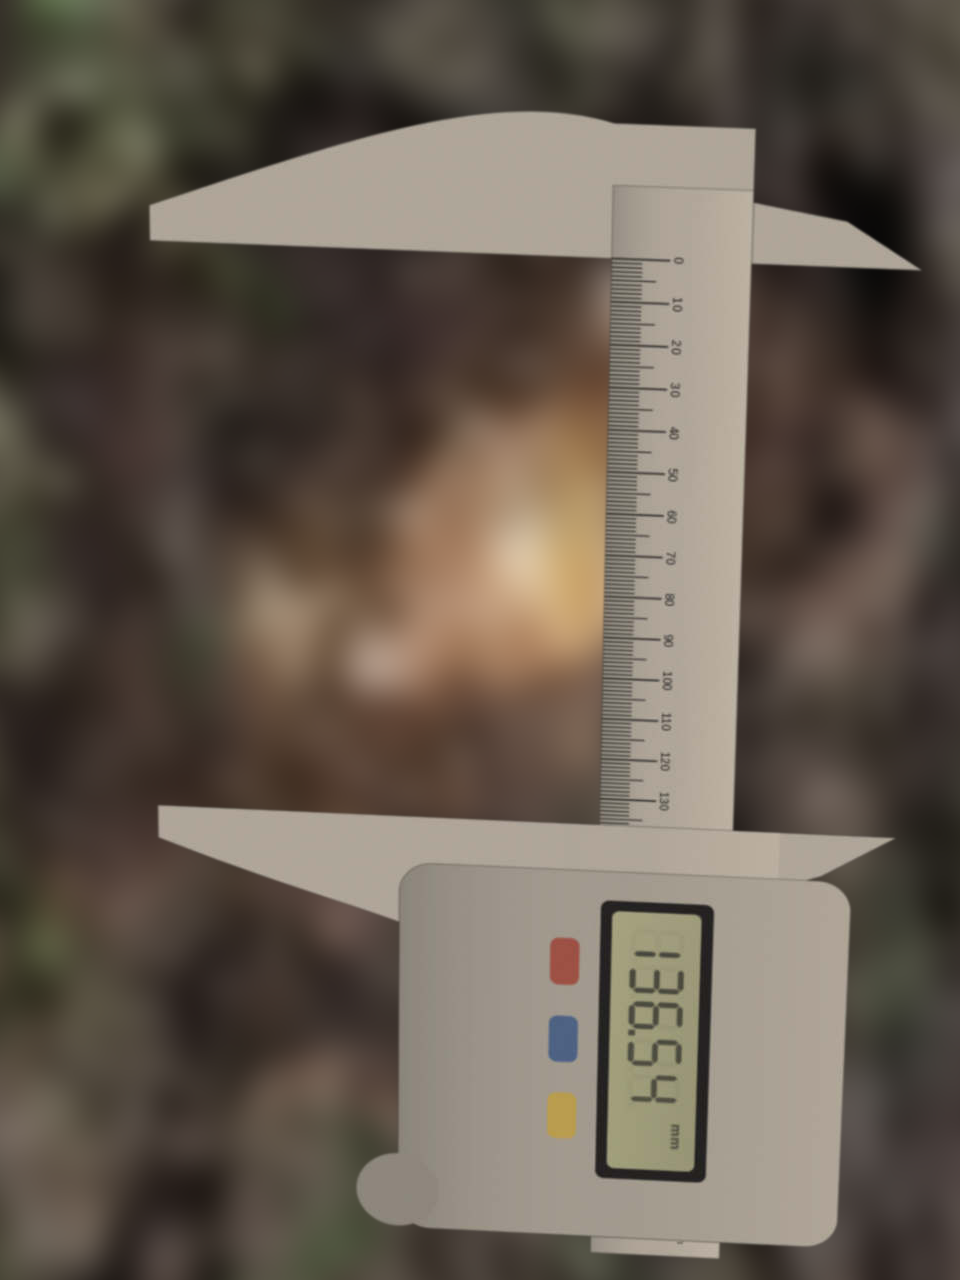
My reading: 136.54,mm
